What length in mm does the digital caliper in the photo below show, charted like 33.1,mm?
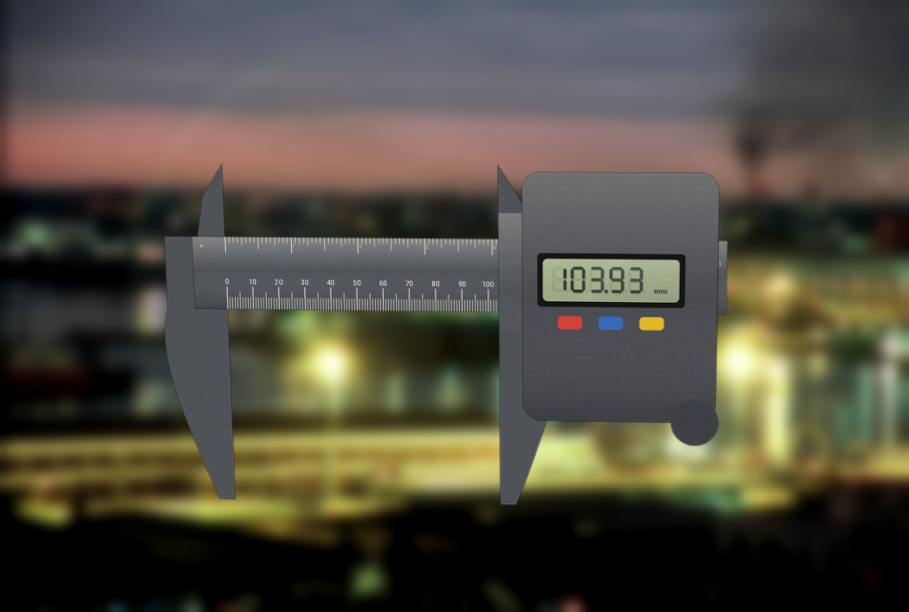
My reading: 103.93,mm
